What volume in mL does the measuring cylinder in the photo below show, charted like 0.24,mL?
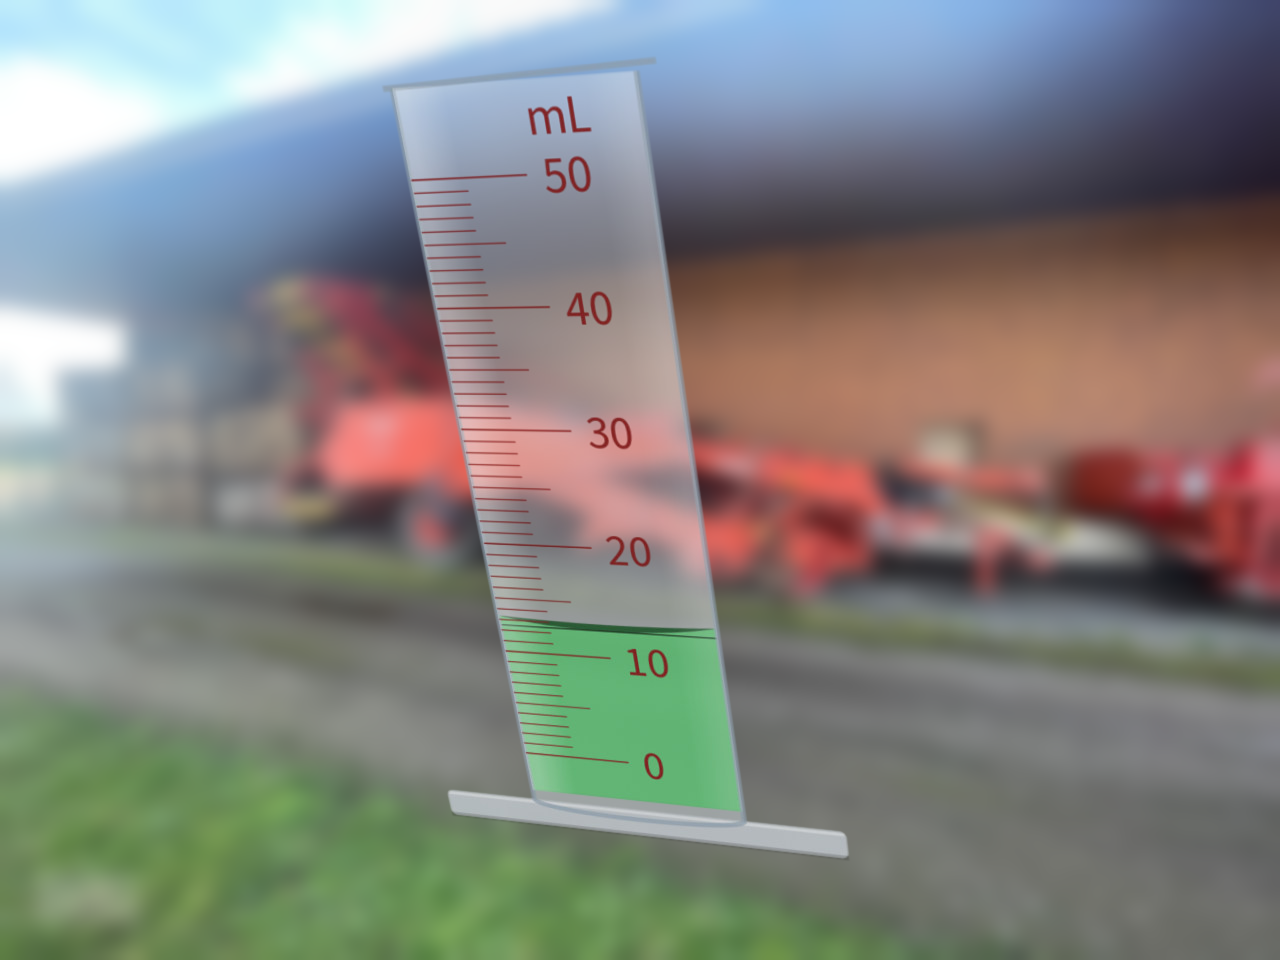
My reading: 12.5,mL
